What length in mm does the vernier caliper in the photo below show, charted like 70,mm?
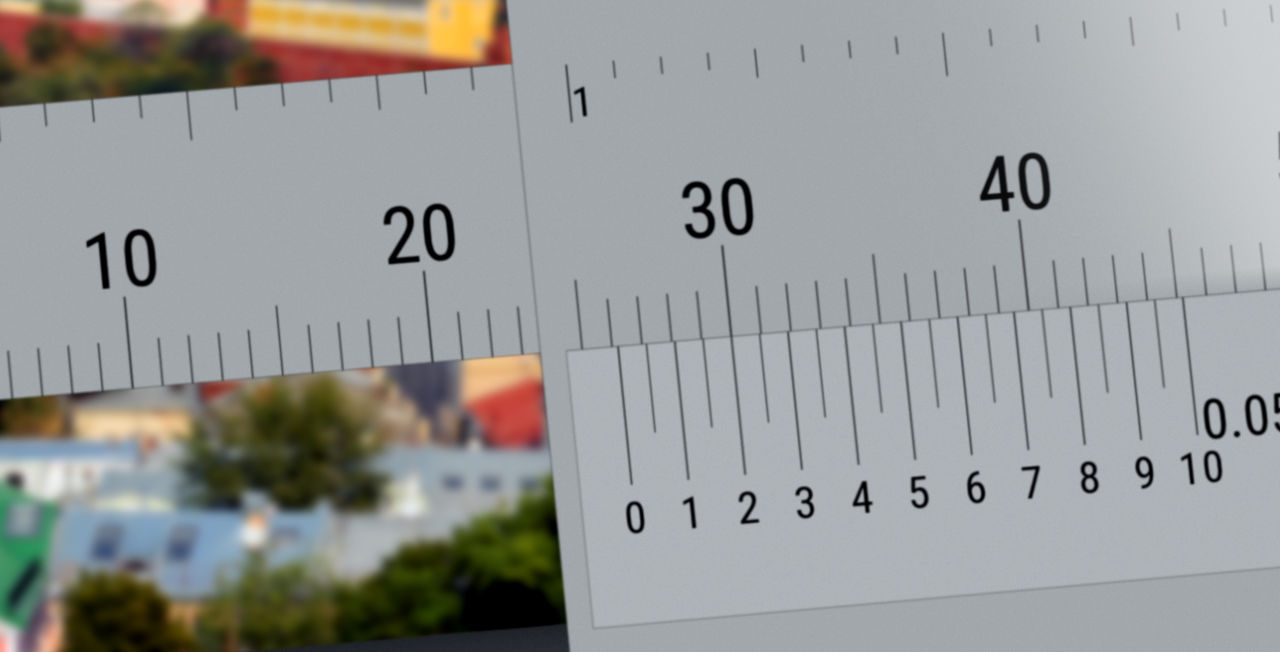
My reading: 26.20,mm
